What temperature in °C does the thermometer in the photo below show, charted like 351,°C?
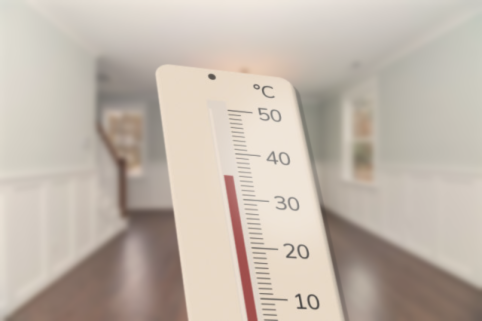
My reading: 35,°C
